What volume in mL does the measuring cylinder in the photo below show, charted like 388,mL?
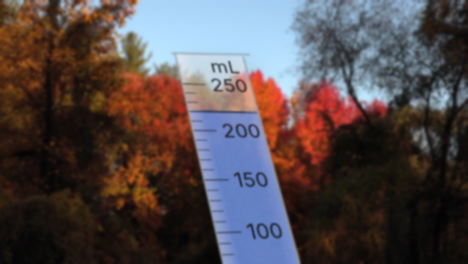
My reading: 220,mL
